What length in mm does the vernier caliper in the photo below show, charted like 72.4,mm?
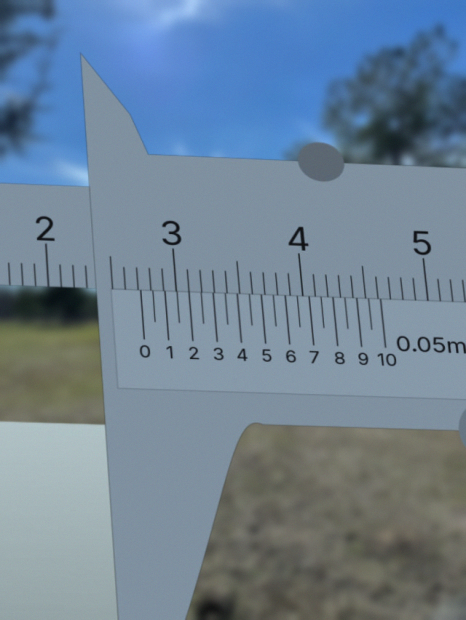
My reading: 27.2,mm
